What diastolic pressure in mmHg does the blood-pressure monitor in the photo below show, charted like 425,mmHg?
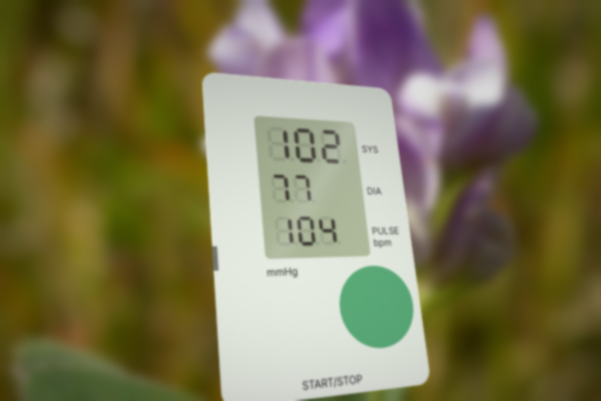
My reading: 77,mmHg
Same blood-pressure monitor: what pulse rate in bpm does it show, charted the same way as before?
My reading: 104,bpm
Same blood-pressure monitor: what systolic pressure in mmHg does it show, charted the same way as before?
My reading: 102,mmHg
